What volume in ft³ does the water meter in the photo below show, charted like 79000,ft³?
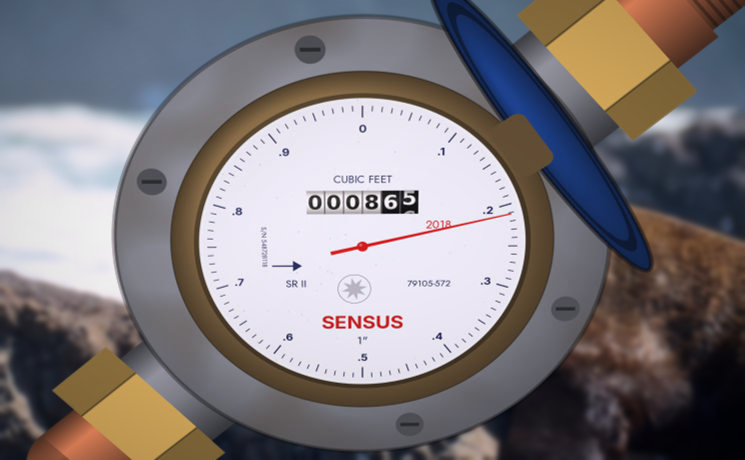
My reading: 865.21,ft³
